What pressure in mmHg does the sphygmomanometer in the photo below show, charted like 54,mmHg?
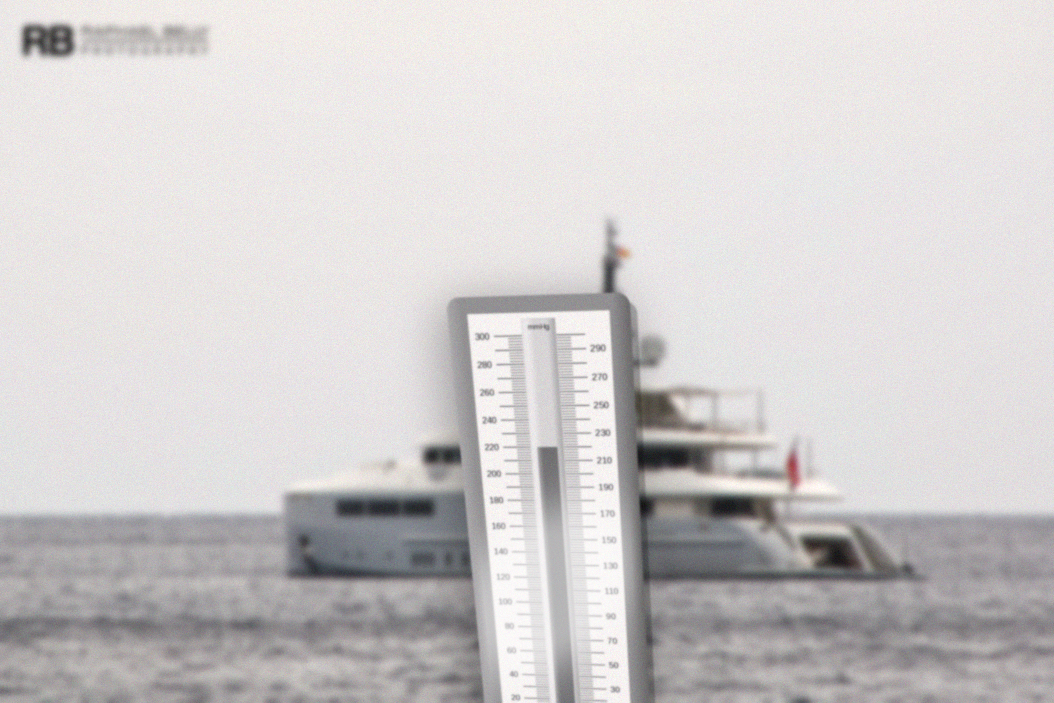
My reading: 220,mmHg
